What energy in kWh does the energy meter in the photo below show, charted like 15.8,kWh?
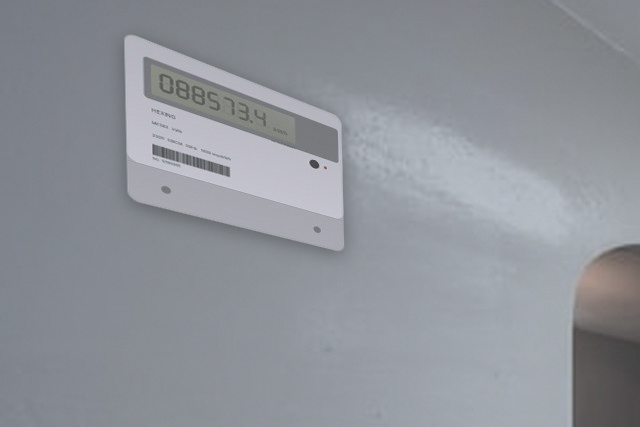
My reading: 88573.4,kWh
